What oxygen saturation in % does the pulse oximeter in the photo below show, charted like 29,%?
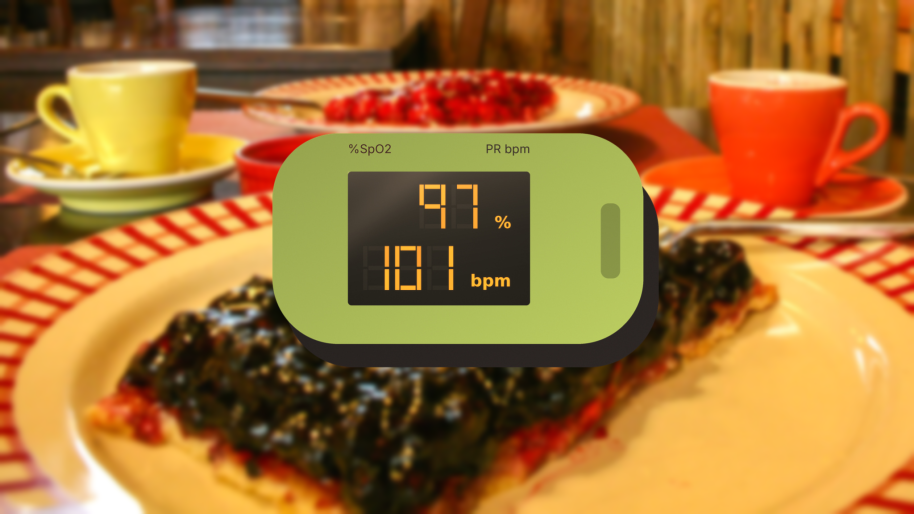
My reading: 97,%
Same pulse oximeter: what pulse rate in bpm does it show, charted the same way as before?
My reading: 101,bpm
